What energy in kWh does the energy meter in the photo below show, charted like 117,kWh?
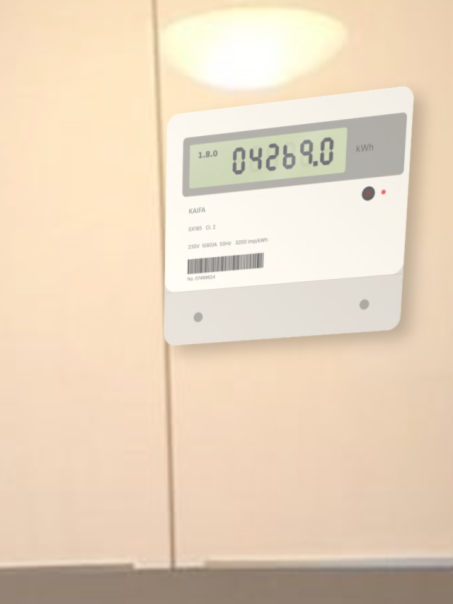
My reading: 4269.0,kWh
